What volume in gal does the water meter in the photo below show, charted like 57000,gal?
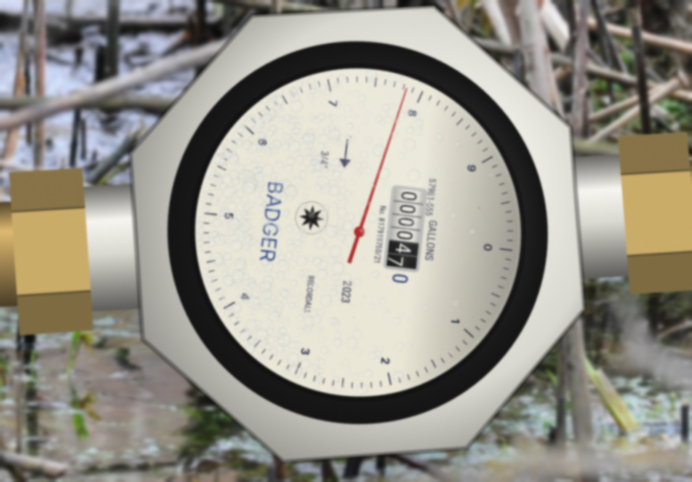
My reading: 467.8,gal
